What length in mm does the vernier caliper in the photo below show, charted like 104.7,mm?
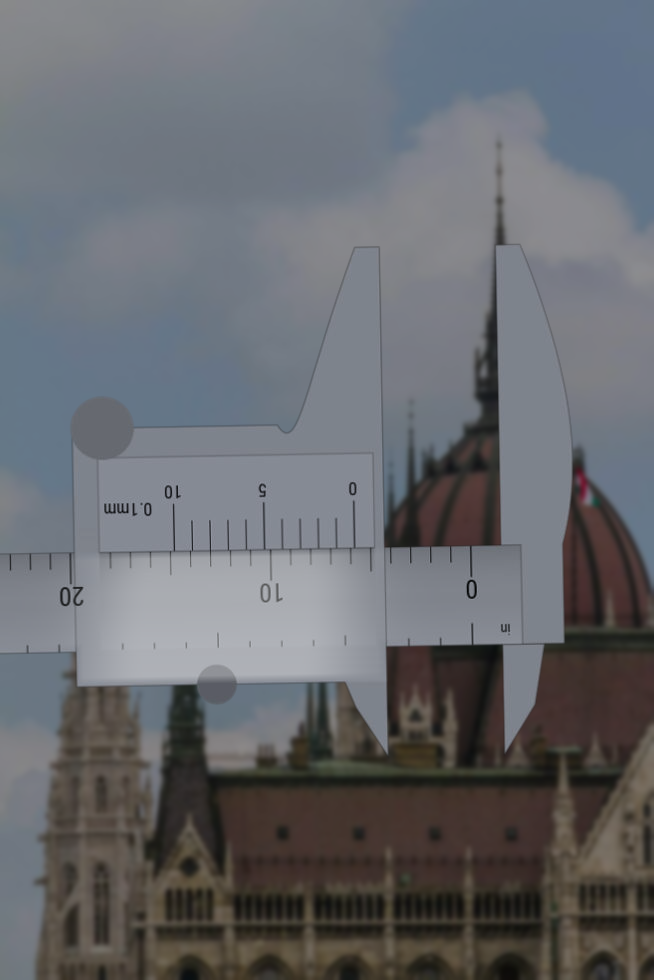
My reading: 5.8,mm
